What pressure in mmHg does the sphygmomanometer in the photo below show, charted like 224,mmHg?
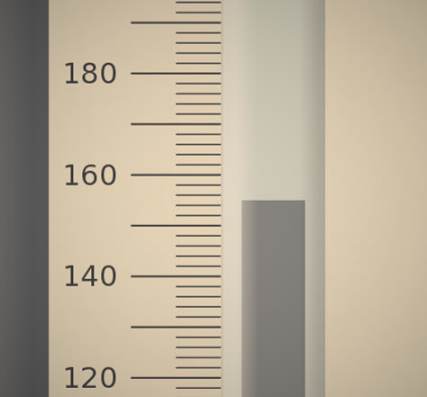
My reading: 155,mmHg
